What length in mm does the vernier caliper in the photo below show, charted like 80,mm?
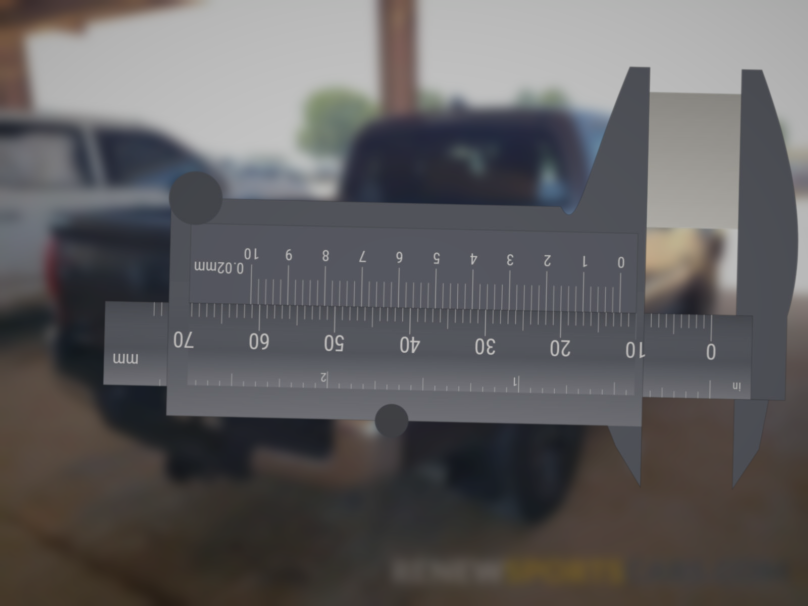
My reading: 12.2,mm
